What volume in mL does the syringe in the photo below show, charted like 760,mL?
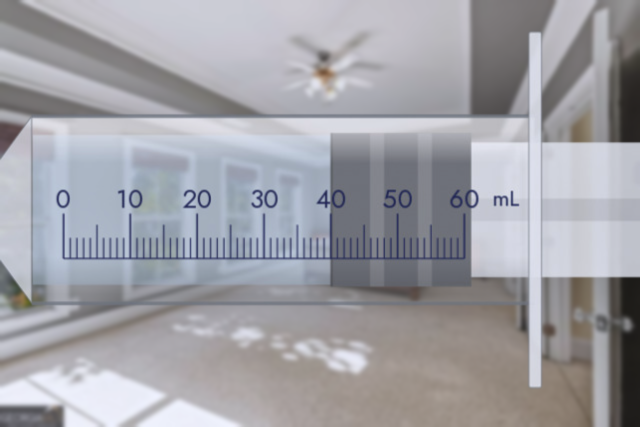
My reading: 40,mL
